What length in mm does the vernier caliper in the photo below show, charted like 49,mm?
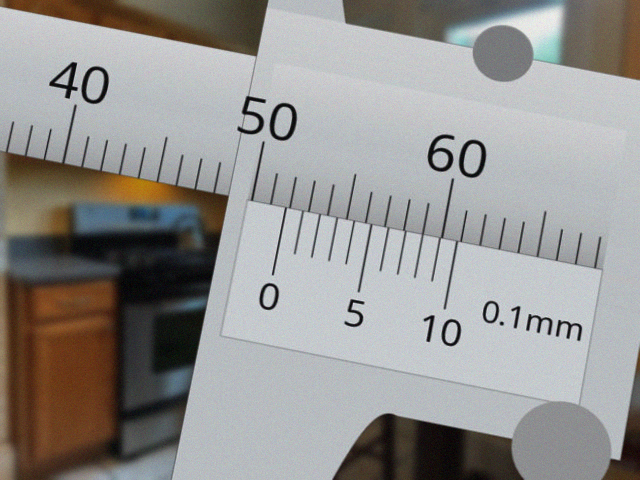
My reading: 51.8,mm
